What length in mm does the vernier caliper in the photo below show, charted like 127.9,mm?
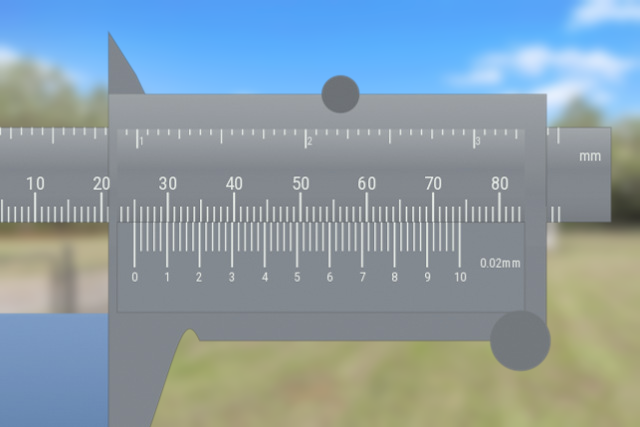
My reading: 25.0,mm
